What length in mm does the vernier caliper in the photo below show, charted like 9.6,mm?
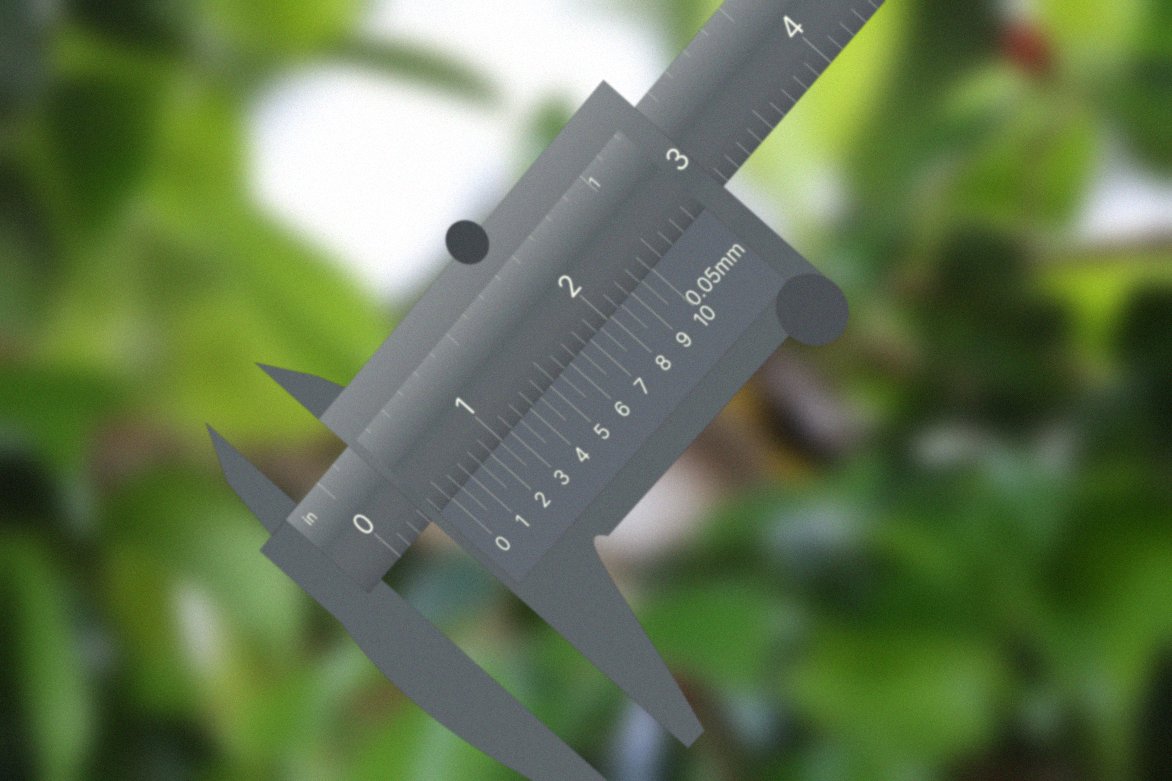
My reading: 5.1,mm
